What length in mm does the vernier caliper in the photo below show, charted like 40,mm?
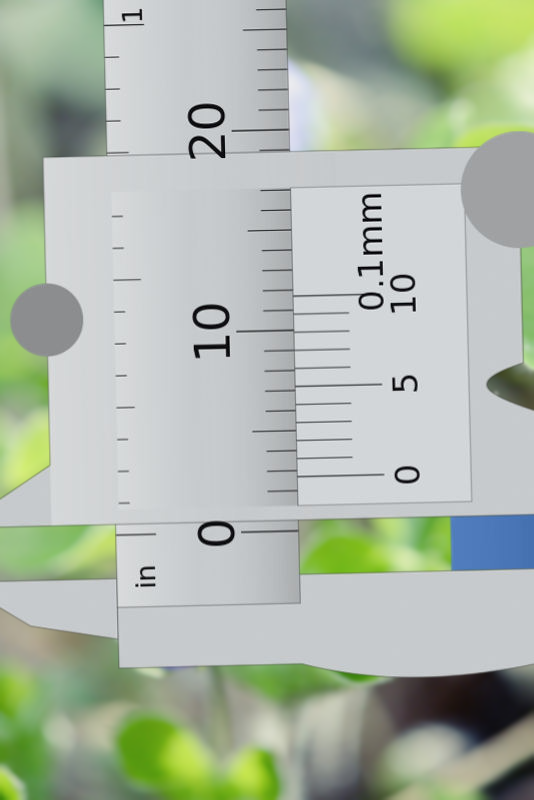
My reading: 2.7,mm
